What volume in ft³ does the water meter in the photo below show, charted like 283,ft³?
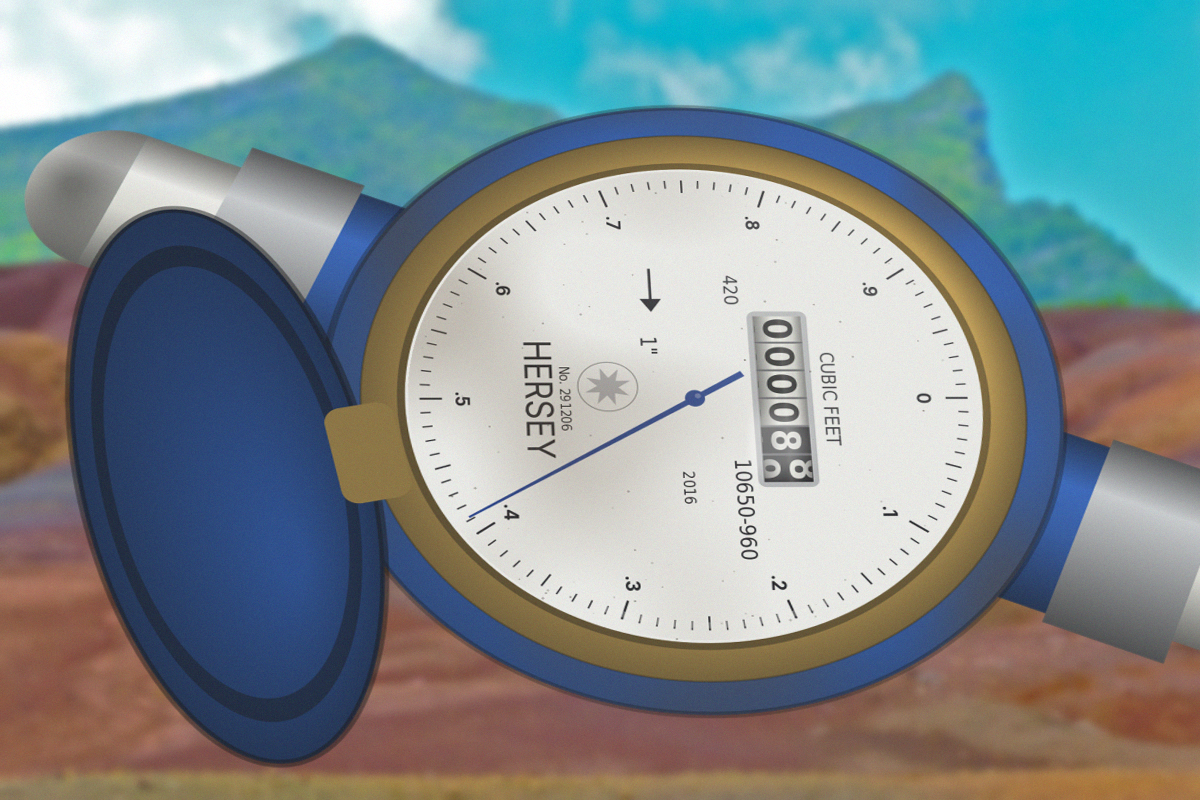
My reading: 88.41,ft³
